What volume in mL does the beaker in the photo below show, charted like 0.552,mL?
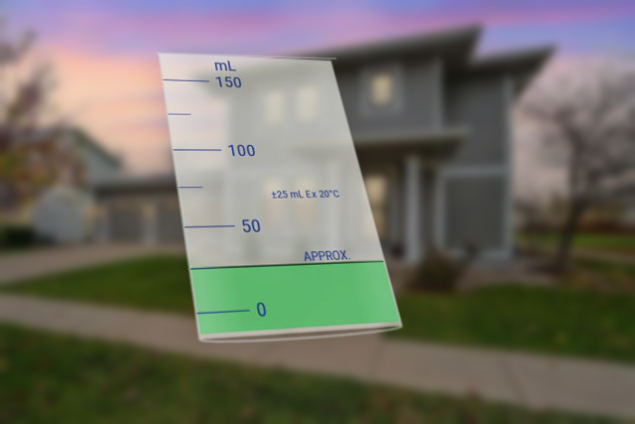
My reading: 25,mL
